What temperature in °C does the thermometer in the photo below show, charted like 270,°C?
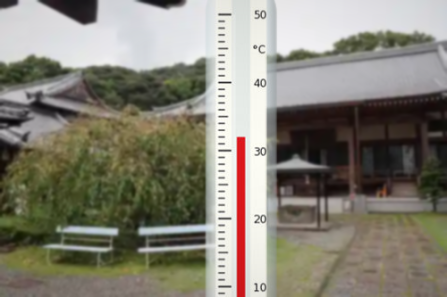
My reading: 32,°C
